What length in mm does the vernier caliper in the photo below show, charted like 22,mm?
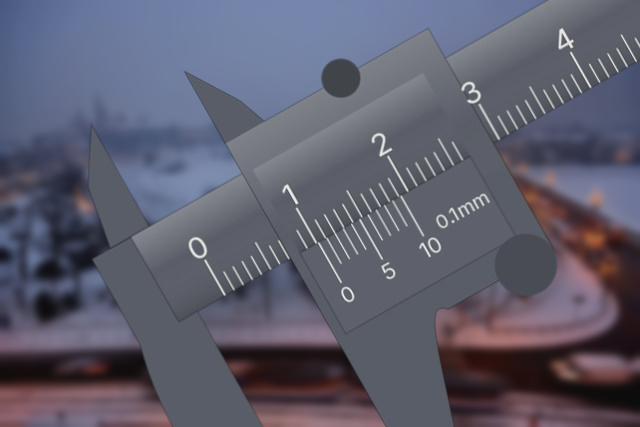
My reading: 10.2,mm
